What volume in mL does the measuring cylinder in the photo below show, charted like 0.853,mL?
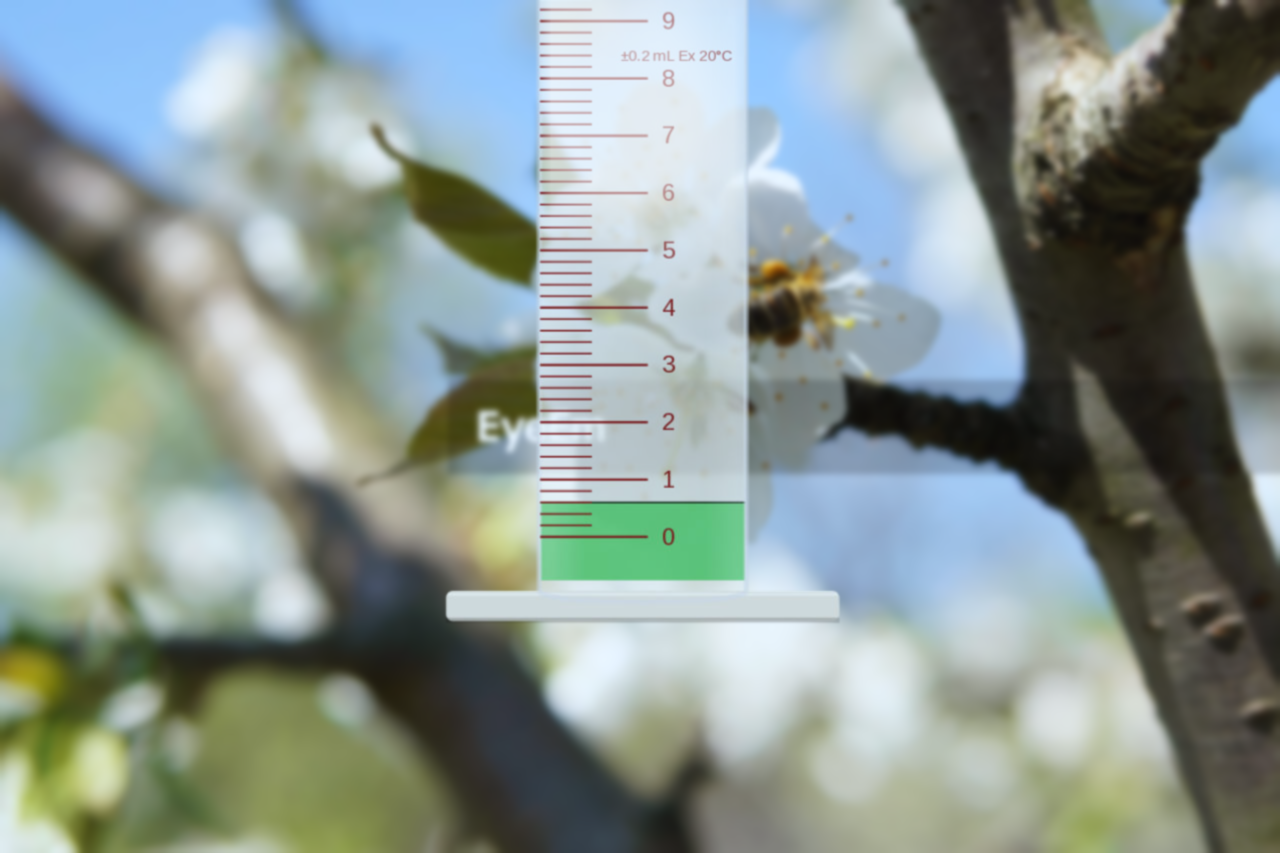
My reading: 0.6,mL
